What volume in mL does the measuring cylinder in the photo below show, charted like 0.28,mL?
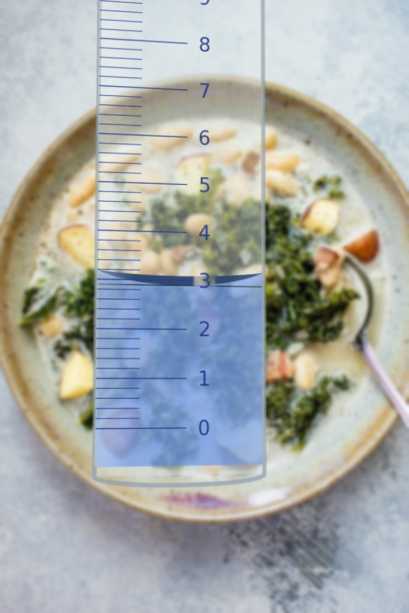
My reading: 2.9,mL
